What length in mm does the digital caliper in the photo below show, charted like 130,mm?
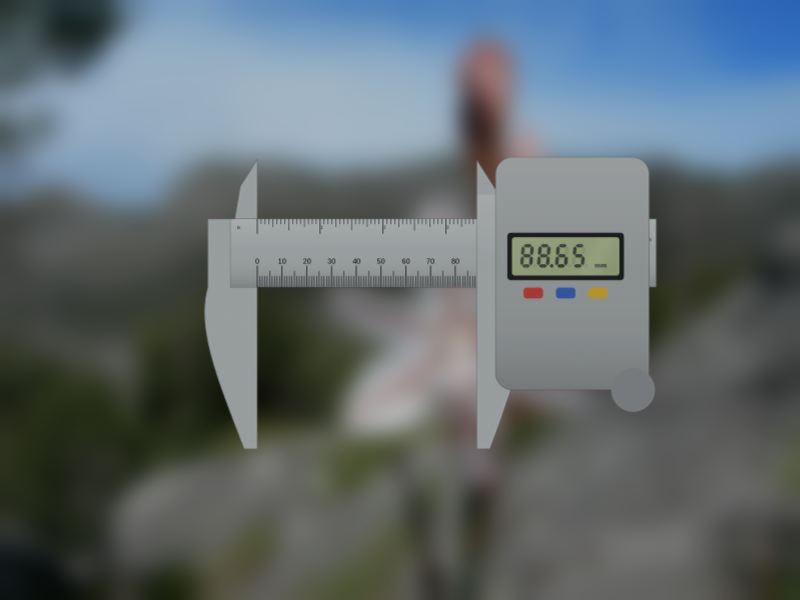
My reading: 88.65,mm
